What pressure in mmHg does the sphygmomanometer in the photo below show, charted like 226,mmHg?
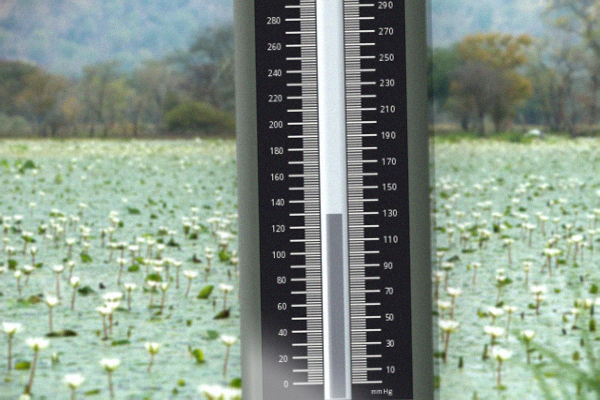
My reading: 130,mmHg
